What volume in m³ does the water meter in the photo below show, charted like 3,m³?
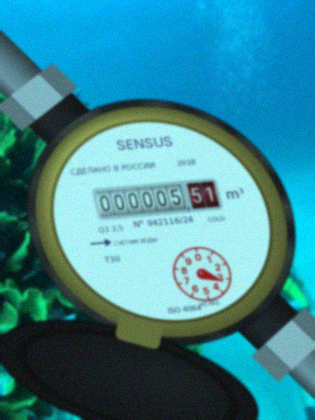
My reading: 5.513,m³
